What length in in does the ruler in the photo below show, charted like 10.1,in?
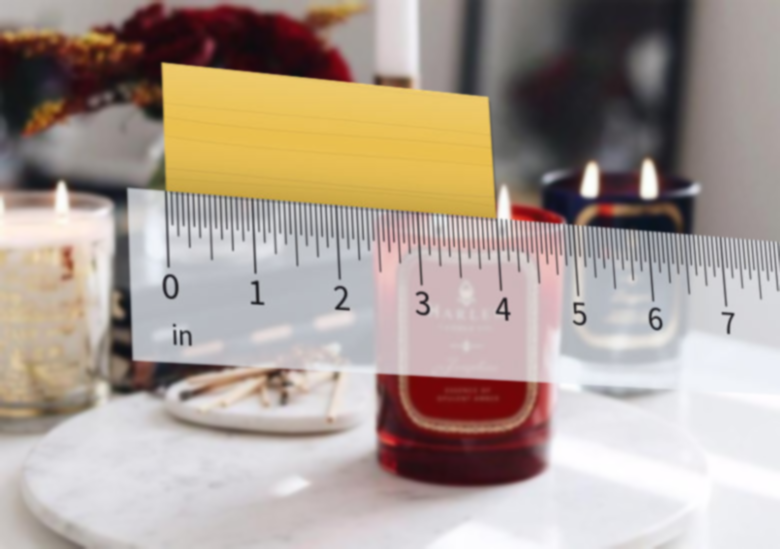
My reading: 4,in
